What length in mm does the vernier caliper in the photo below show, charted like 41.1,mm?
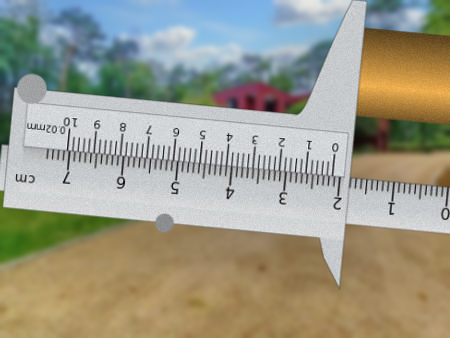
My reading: 21.4,mm
